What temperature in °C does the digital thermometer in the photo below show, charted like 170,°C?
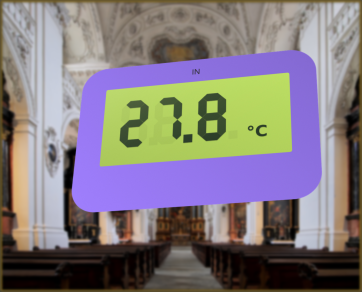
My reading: 27.8,°C
